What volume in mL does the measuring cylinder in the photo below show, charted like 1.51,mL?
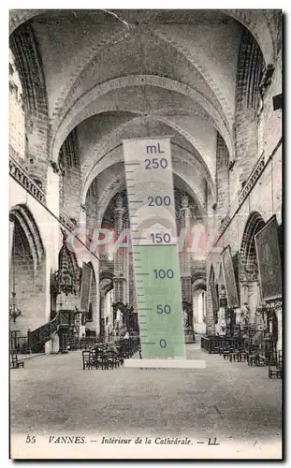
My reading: 140,mL
